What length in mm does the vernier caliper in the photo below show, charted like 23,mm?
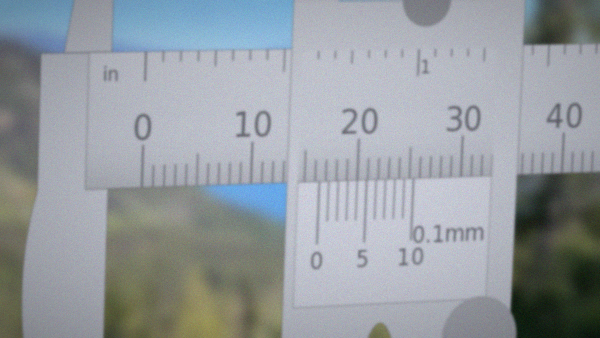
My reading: 16.4,mm
